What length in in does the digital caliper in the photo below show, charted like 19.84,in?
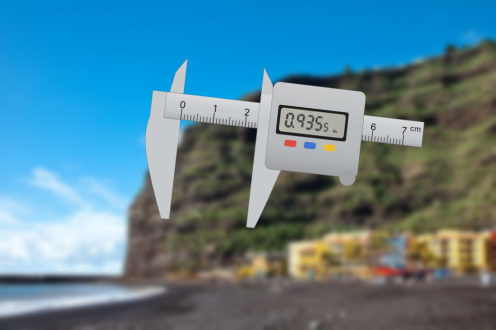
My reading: 0.9355,in
